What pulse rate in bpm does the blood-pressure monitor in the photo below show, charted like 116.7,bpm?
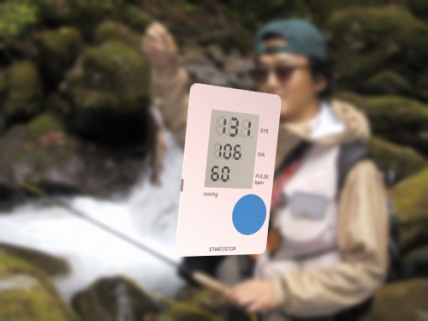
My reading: 60,bpm
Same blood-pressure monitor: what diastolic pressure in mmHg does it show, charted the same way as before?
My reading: 106,mmHg
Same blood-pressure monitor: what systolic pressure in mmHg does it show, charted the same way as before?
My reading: 131,mmHg
